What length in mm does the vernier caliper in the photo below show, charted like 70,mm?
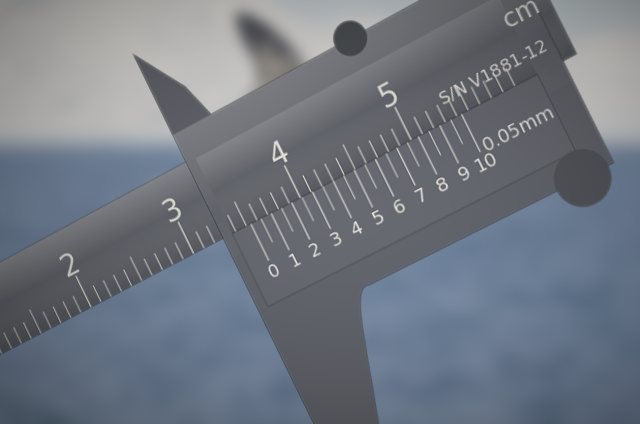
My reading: 35.4,mm
